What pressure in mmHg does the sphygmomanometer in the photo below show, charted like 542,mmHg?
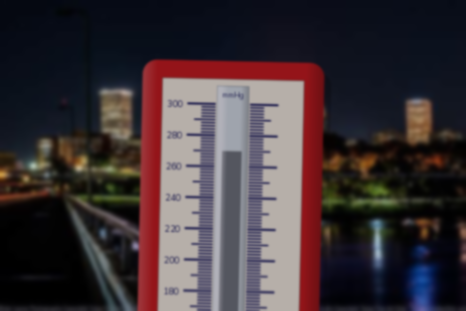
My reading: 270,mmHg
